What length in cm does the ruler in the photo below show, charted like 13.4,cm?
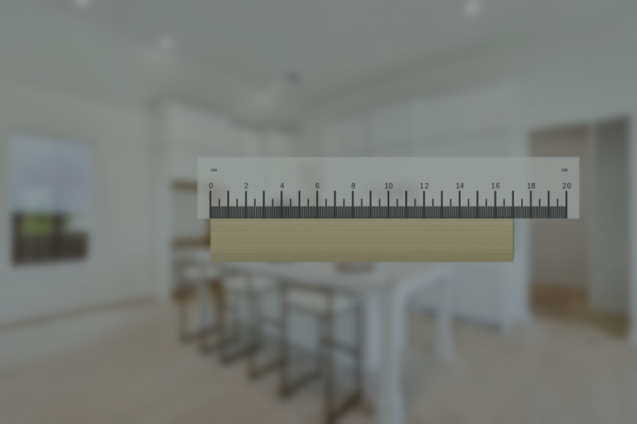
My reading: 17,cm
